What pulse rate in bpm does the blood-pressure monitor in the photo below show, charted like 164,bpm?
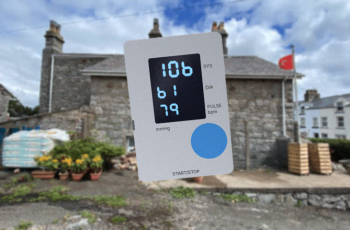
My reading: 79,bpm
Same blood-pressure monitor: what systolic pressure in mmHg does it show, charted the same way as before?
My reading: 106,mmHg
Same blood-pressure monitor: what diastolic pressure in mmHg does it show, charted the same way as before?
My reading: 61,mmHg
